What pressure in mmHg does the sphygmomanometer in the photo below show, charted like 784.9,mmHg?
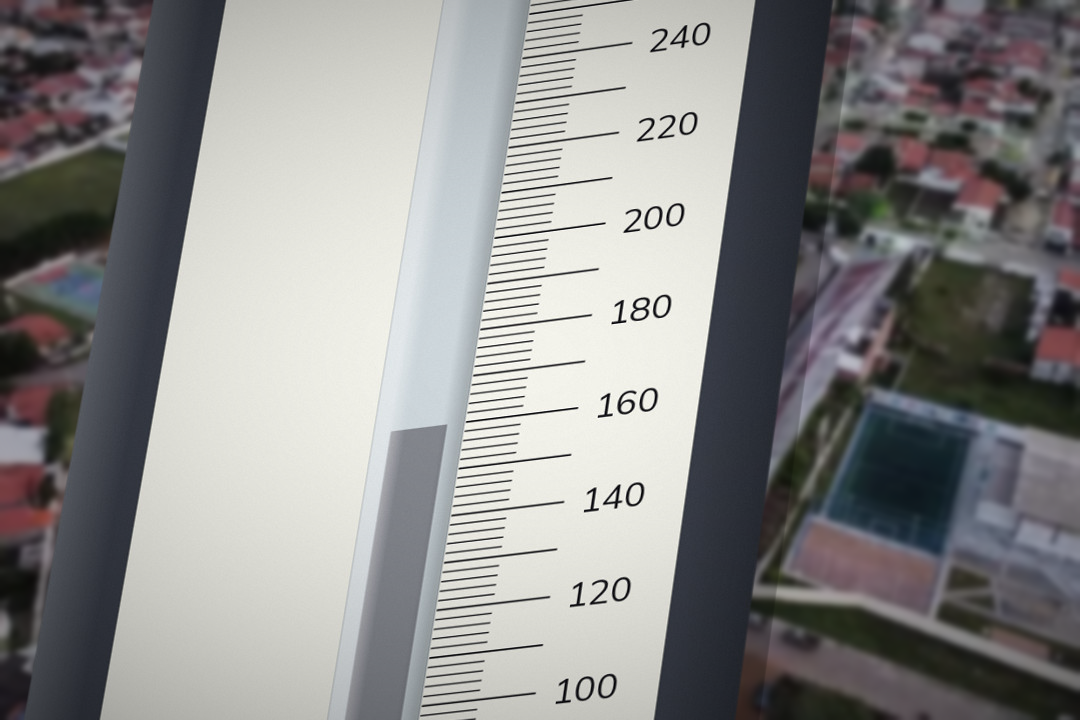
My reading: 160,mmHg
